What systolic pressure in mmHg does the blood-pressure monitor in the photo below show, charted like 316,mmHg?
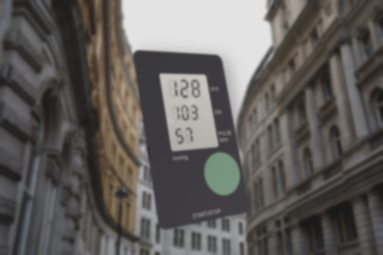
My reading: 128,mmHg
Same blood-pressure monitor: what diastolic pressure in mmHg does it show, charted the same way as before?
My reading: 103,mmHg
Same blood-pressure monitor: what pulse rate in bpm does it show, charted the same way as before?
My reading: 57,bpm
